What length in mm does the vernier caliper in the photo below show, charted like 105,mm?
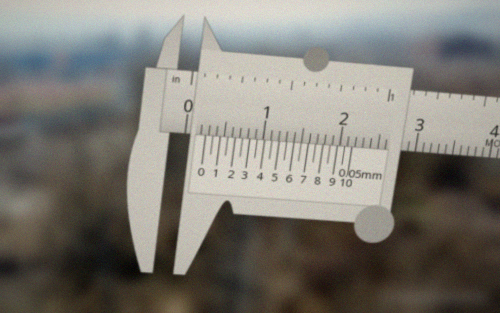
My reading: 2.6,mm
